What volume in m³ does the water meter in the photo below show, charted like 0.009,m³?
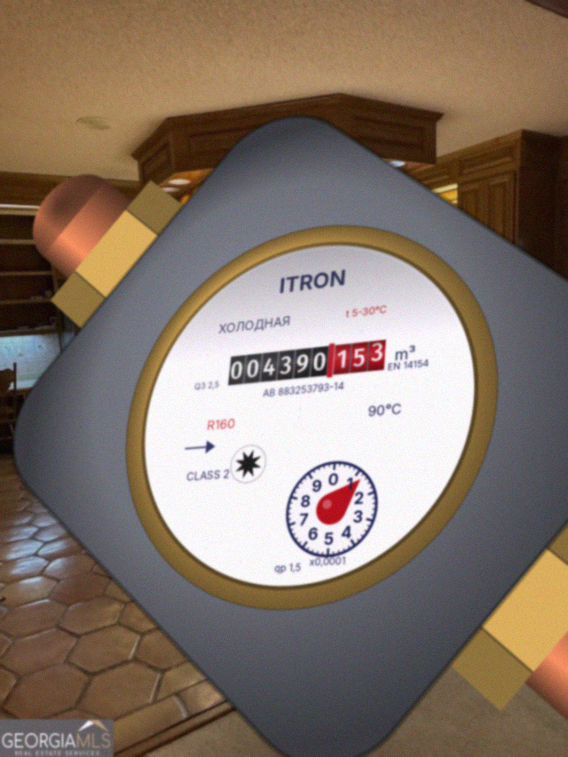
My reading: 4390.1531,m³
